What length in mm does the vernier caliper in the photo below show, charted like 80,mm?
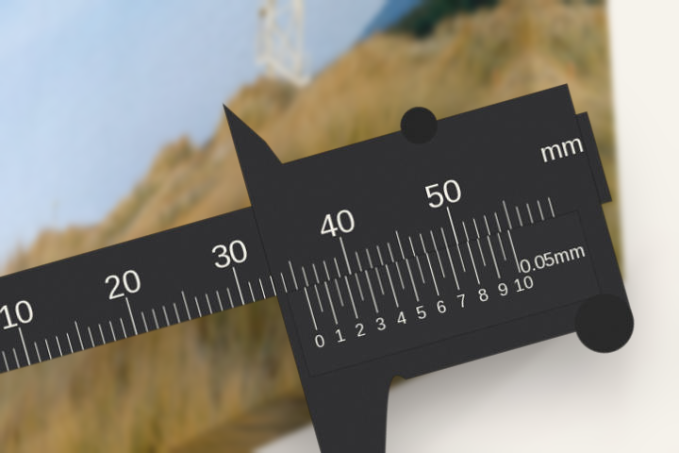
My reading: 35.7,mm
